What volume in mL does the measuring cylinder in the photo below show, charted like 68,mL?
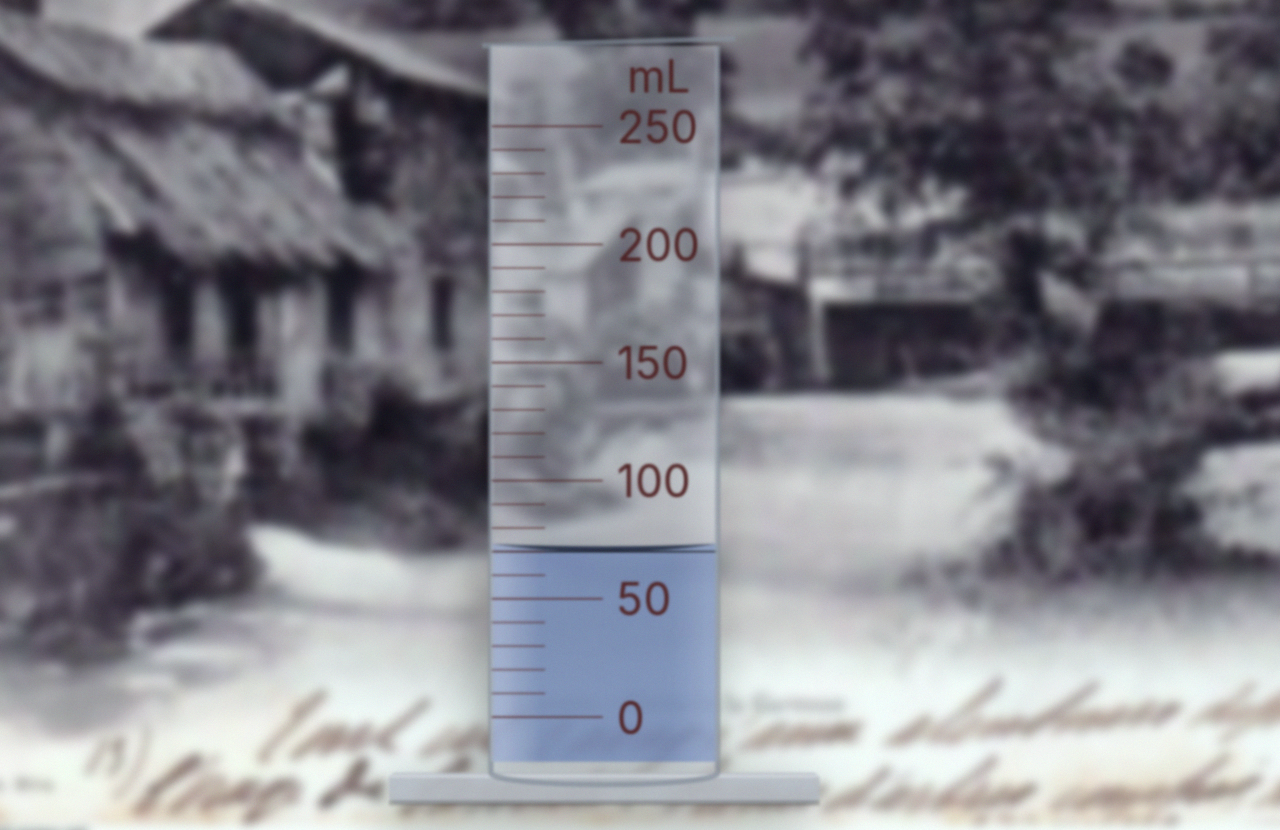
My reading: 70,mL
